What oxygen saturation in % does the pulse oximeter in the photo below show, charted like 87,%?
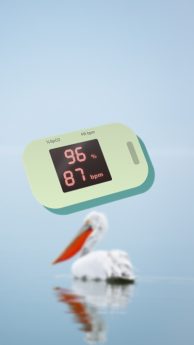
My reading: 96,%
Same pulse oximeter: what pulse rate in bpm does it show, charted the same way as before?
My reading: 87,bpm
